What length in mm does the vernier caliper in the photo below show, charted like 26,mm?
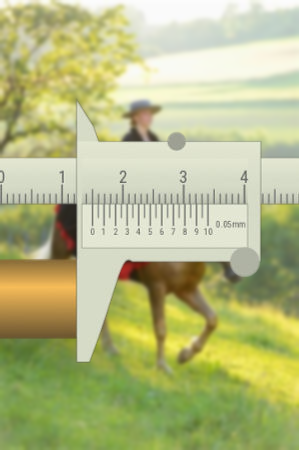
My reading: 15.0,mm
